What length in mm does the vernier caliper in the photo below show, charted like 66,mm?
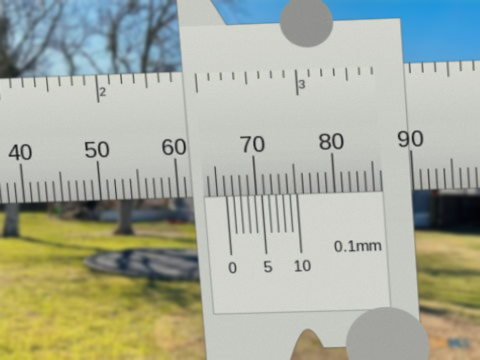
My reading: 66.2,mm
